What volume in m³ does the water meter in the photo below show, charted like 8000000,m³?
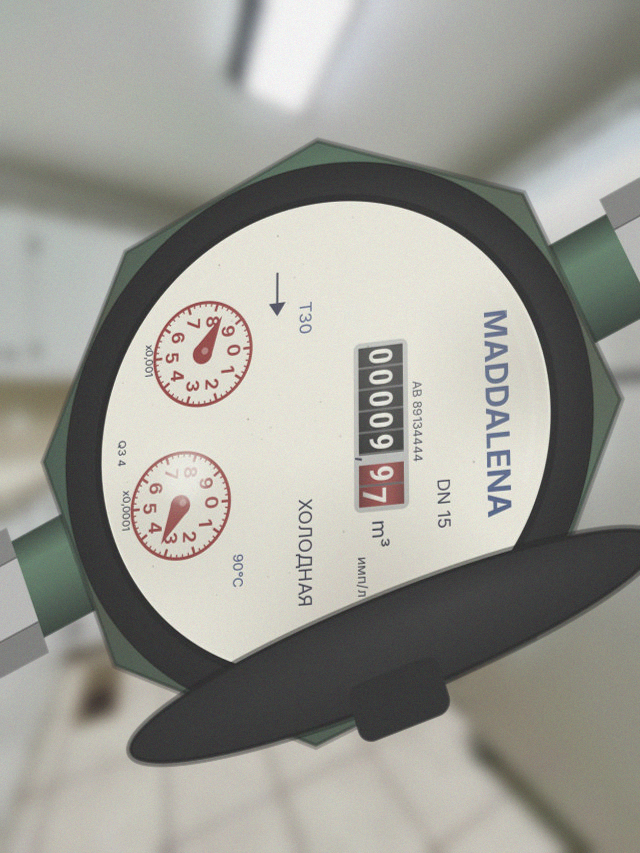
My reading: 9.9683,m³
